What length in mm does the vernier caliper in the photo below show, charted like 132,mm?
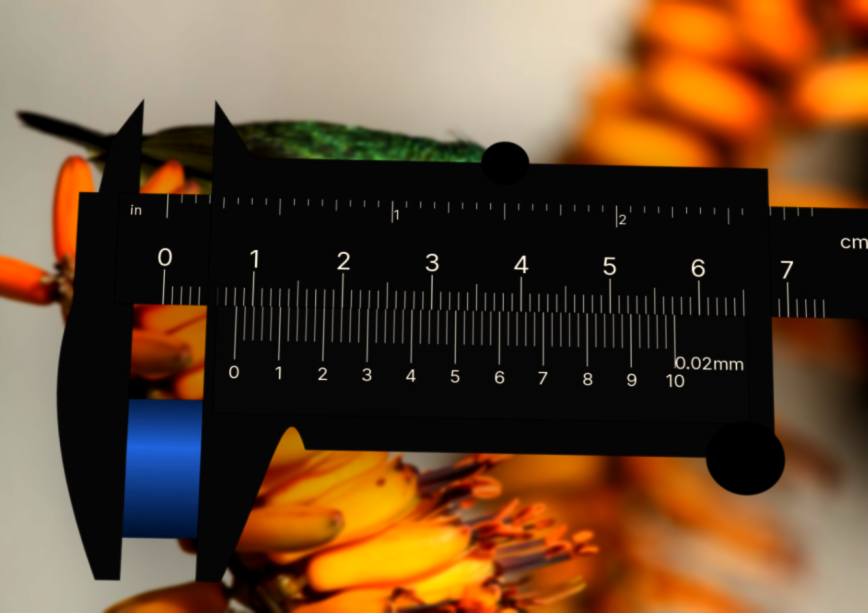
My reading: 8.2,mm
